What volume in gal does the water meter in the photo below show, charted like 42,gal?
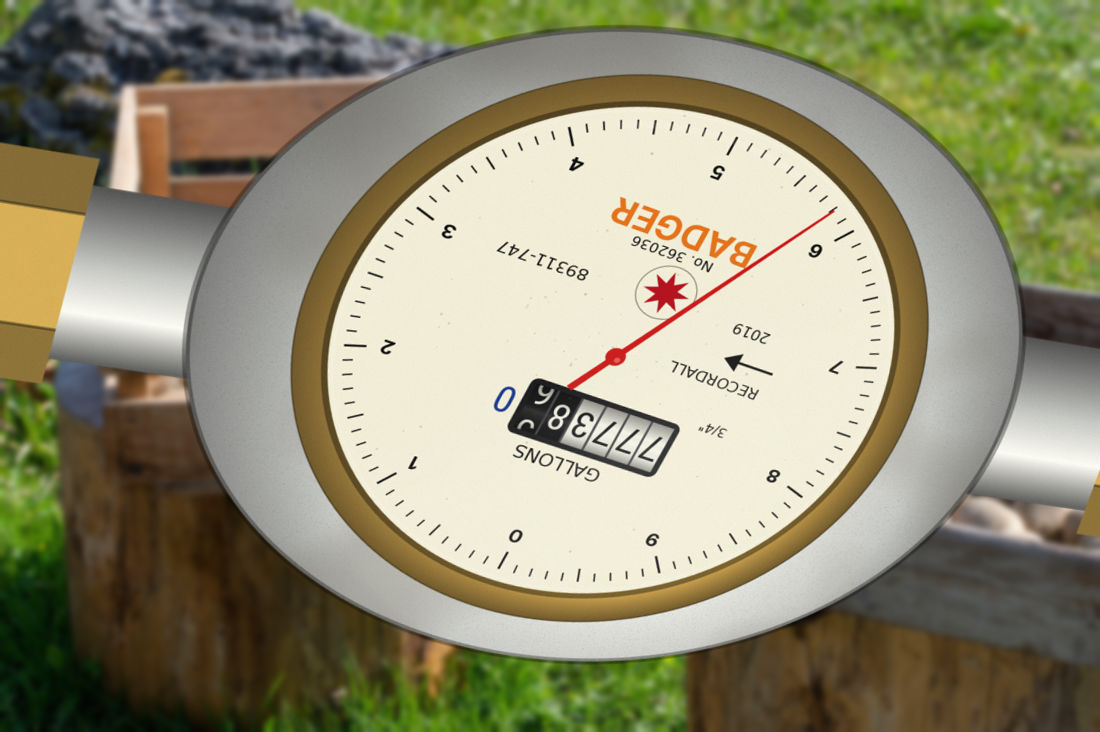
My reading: 7773855.8,gal
